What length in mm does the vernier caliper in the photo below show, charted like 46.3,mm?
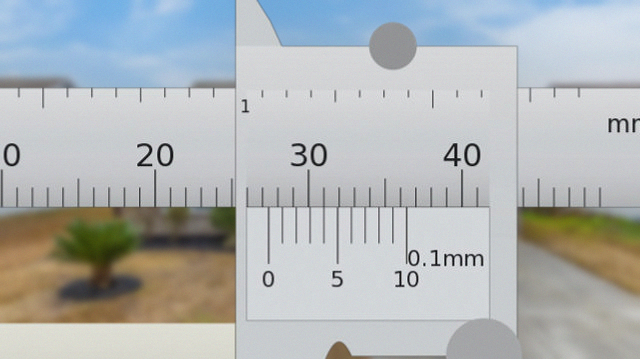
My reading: 27.4,mm
